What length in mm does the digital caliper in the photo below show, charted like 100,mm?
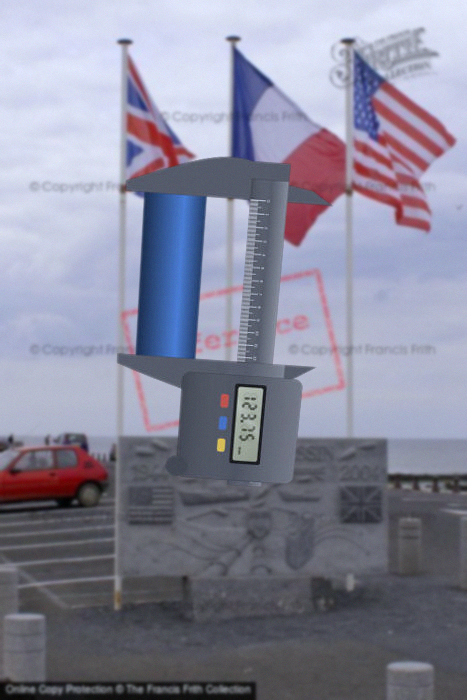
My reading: 123.75,mm
